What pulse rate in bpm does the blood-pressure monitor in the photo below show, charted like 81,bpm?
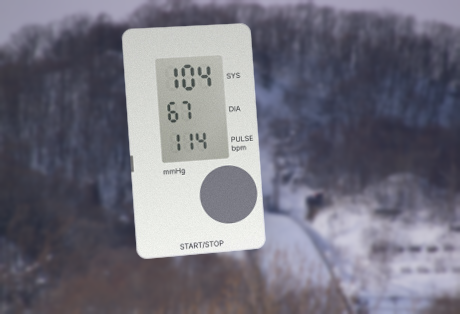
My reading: 114,bpm
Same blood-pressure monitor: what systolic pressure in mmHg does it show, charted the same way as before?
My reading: 104,mmHg
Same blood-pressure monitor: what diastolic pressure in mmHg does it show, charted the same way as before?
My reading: 67,mmHg
